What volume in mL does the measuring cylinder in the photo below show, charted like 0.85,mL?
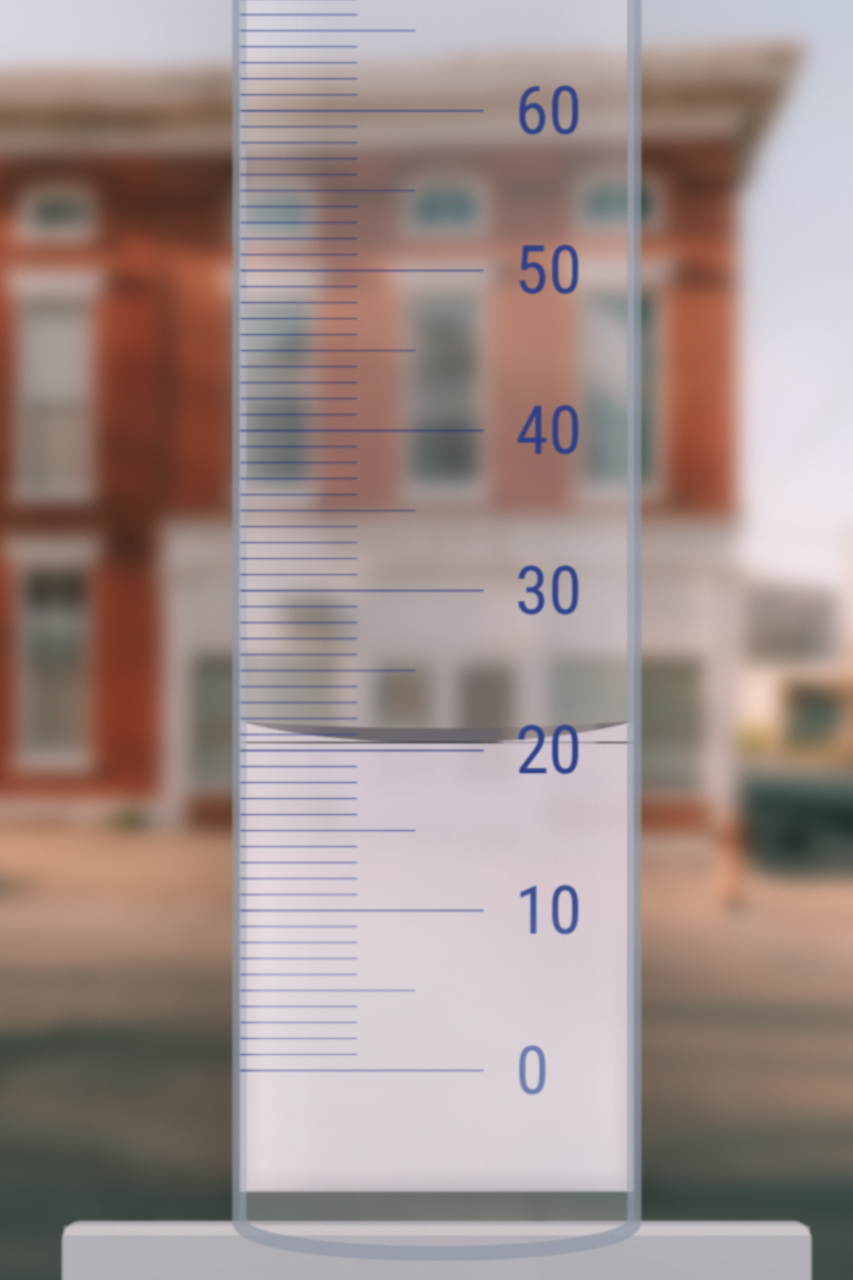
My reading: 20.5,mL
